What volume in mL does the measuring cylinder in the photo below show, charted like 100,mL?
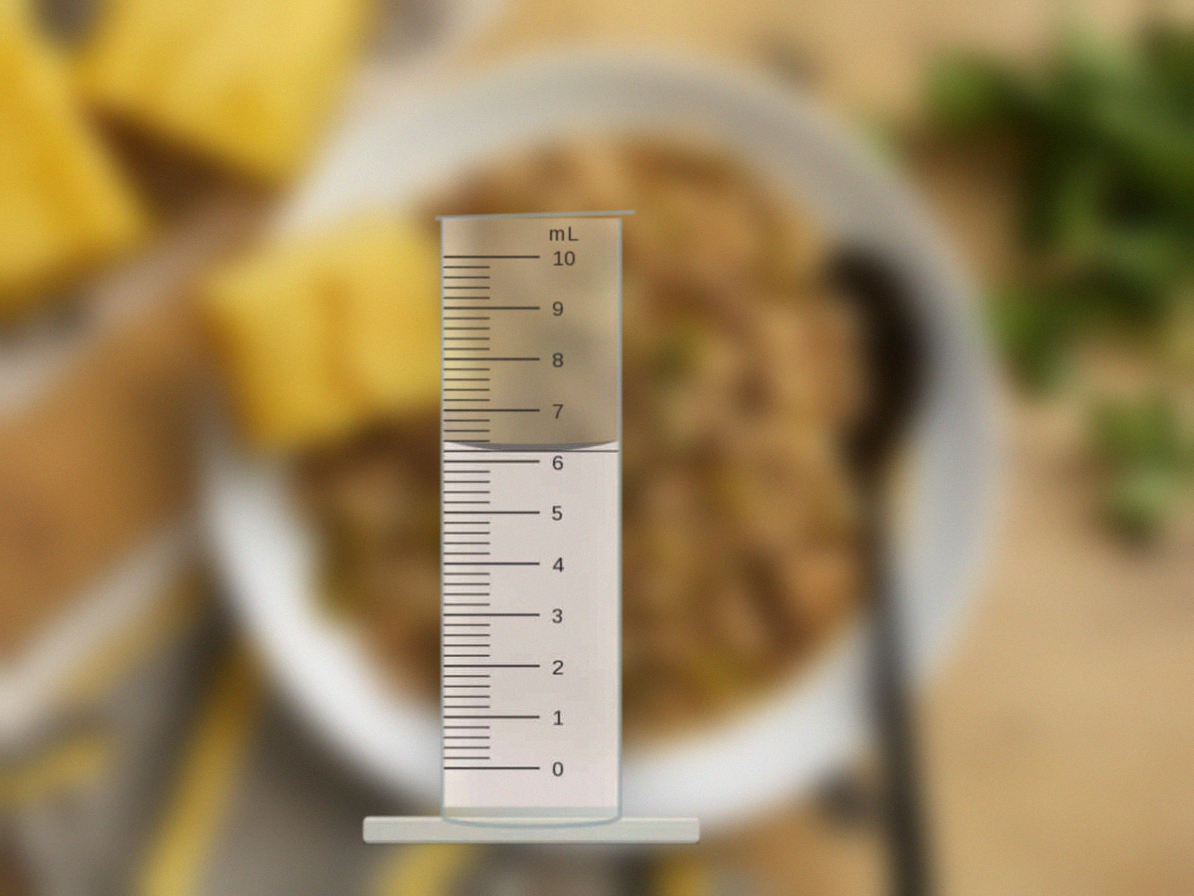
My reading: 6.2,mL
